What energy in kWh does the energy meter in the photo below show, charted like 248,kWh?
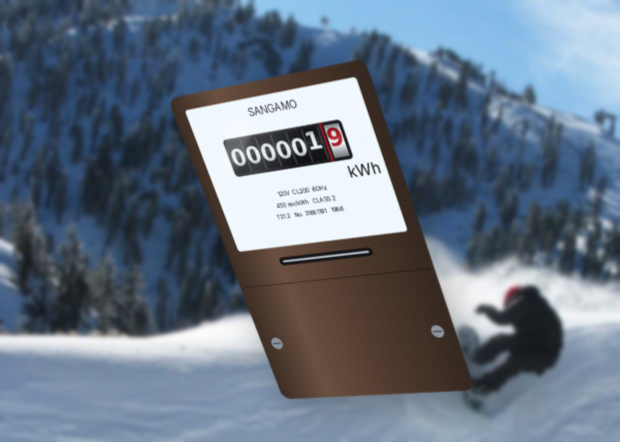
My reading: 1.9,kWh
